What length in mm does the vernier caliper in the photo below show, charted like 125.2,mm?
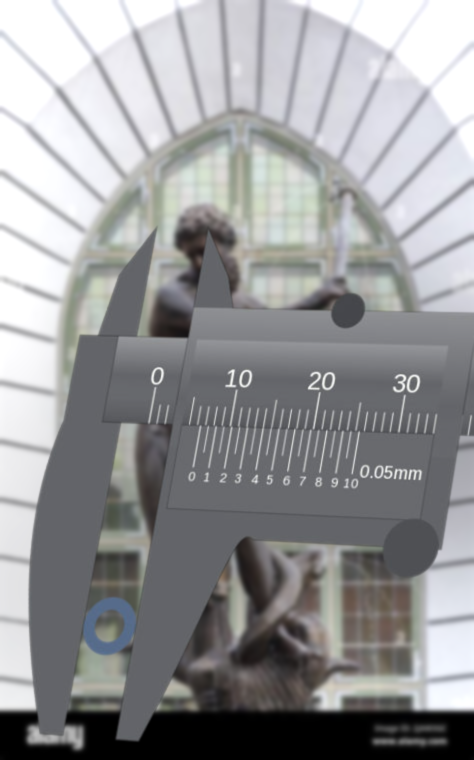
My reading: 6.4,mm
